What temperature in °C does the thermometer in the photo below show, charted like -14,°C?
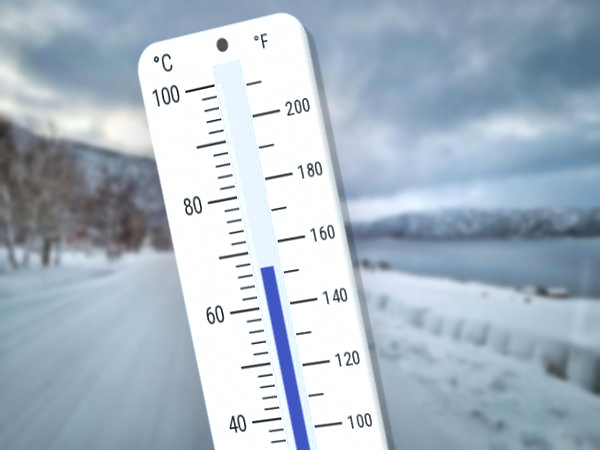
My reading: 67,°C
